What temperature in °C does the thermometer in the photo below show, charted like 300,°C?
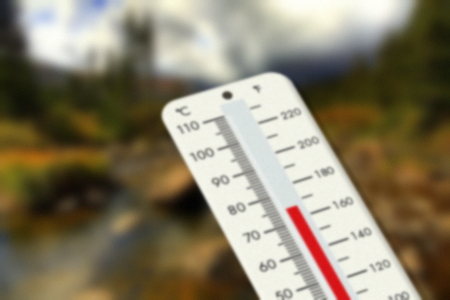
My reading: 75,°C
